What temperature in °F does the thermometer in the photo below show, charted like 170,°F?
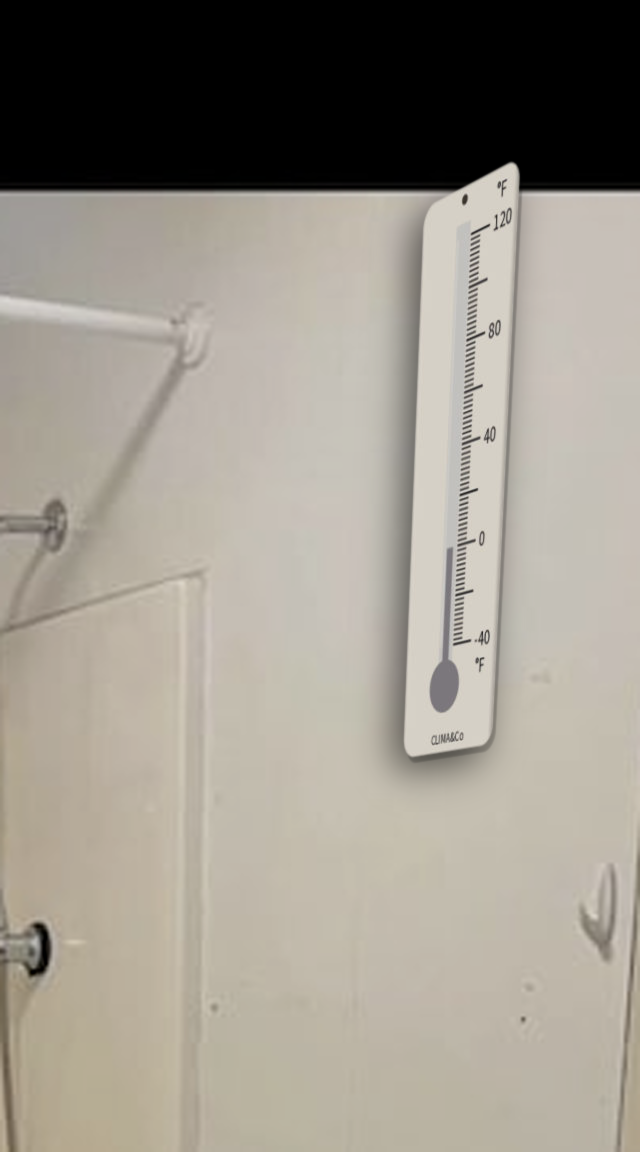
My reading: 0,°F
